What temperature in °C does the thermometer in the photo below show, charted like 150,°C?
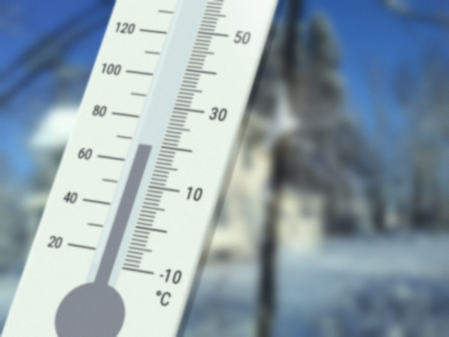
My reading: 20,°C
